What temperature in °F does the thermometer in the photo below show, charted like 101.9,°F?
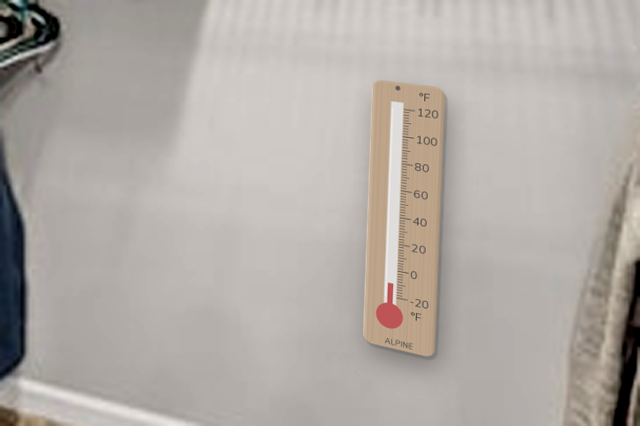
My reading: -10,°F
